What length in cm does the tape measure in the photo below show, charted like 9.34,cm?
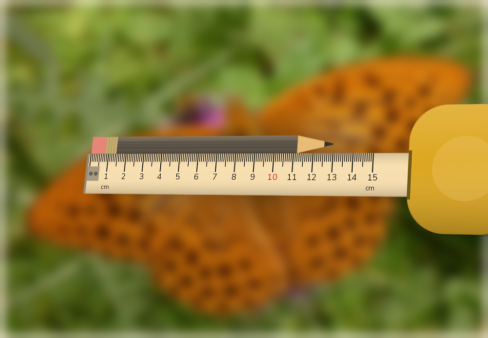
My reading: 13,cm
